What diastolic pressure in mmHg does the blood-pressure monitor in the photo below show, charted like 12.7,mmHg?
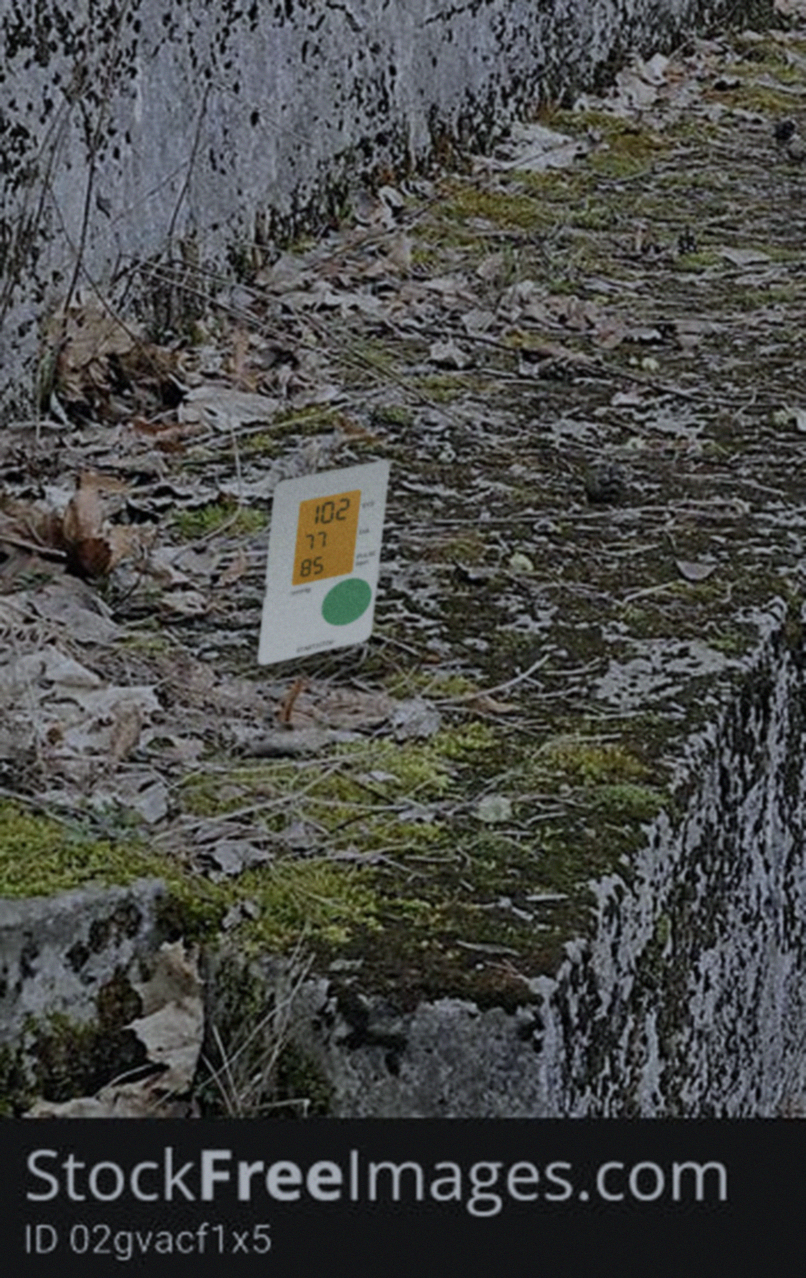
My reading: 77,mmHg
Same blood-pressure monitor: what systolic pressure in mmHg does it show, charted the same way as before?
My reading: 102,mmHg
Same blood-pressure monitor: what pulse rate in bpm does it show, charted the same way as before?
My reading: 85,bpm
